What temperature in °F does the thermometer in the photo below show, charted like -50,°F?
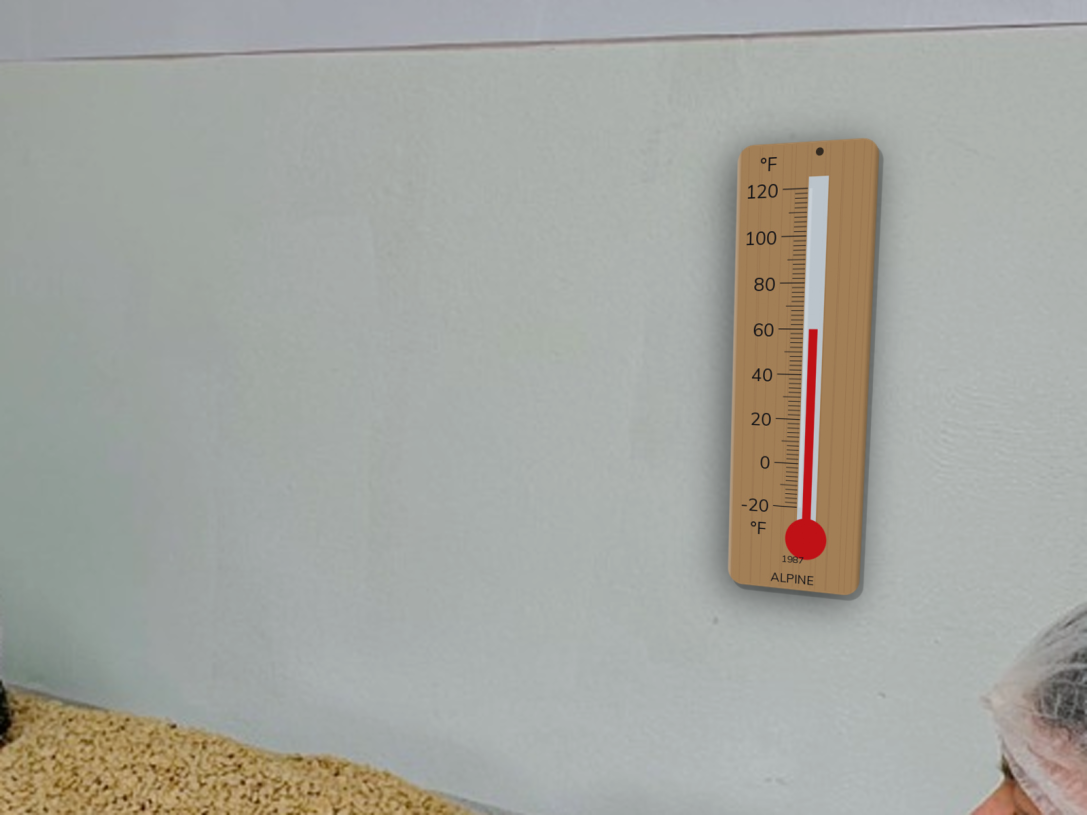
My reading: 60,°F
